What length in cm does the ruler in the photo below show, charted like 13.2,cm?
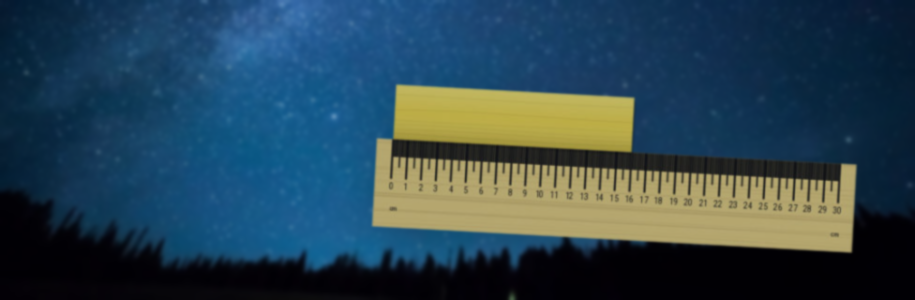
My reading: 16,cm
